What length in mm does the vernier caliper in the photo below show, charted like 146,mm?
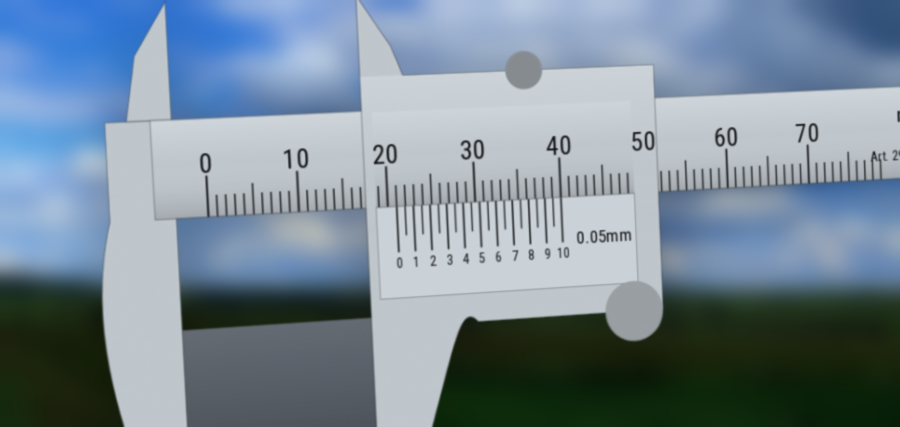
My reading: 21.0,mm
